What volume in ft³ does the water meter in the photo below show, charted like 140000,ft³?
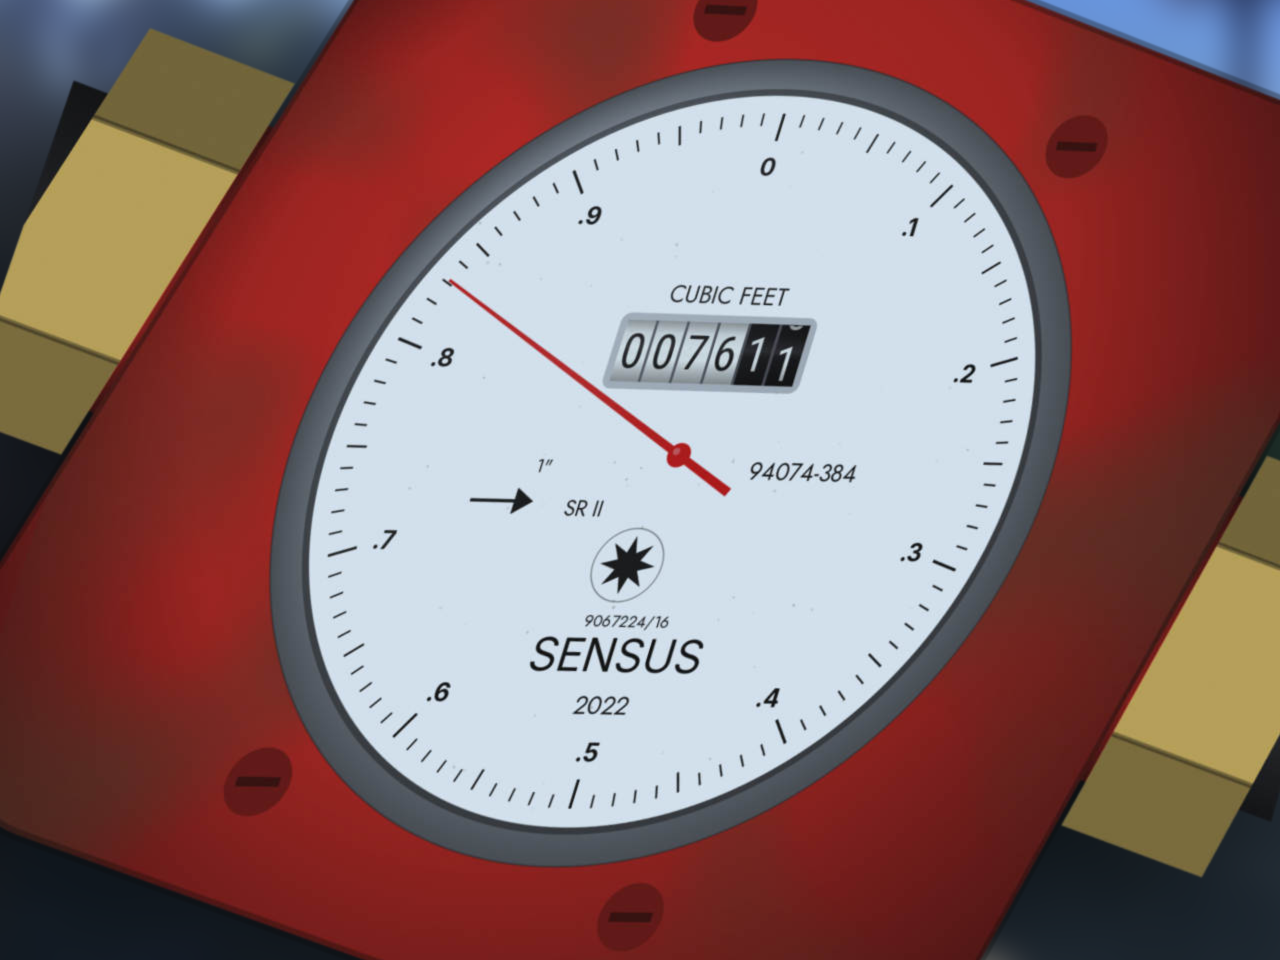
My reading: 7610.83,ft³
